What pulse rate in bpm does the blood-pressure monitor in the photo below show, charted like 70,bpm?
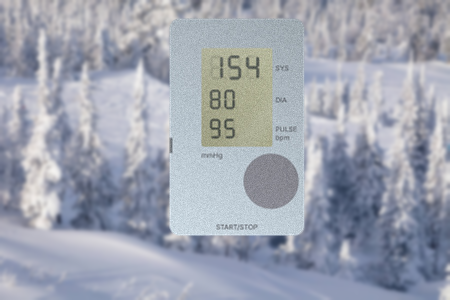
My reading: 95,bpm
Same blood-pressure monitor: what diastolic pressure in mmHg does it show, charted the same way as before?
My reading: 80,mmHg
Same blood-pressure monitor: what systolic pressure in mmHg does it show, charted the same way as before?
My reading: 154,mmHg
